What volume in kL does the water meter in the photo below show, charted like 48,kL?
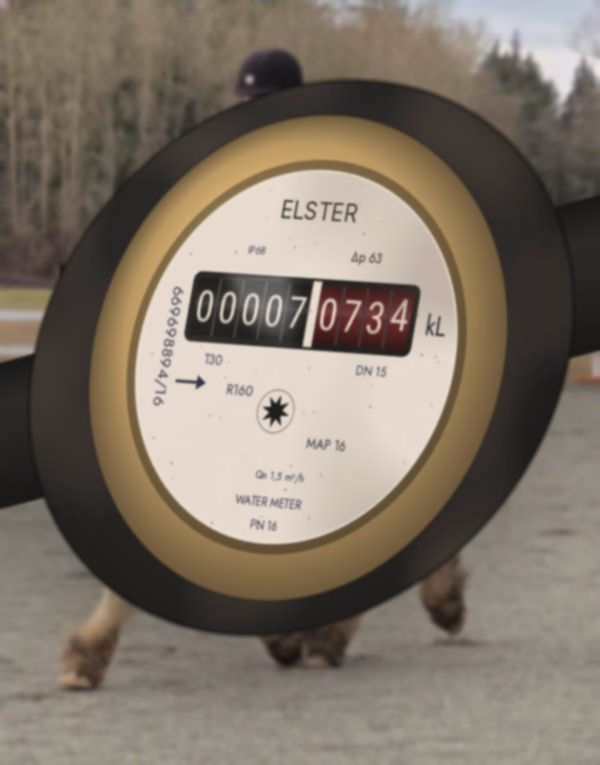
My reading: 7.0734,kL
